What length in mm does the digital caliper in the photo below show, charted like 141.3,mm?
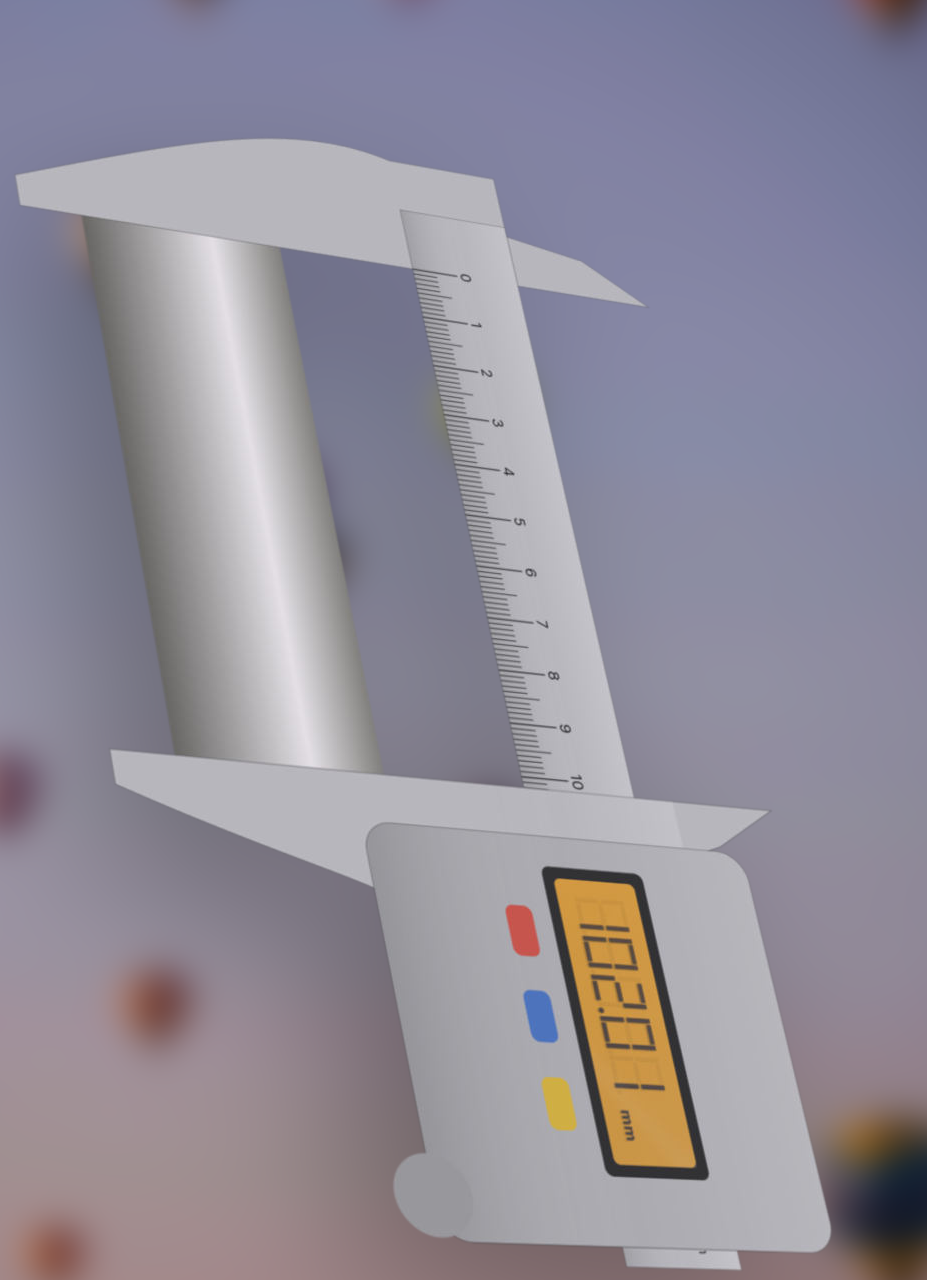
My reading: 102.01,mm
